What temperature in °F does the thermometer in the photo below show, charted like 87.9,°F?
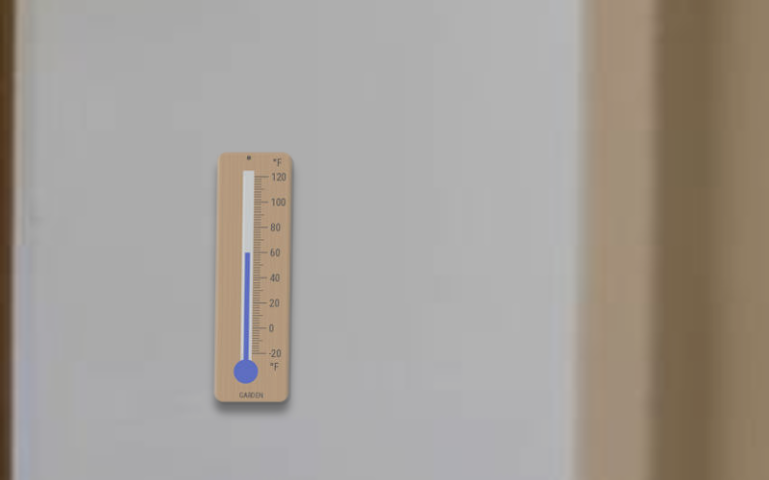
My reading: 60,°F
